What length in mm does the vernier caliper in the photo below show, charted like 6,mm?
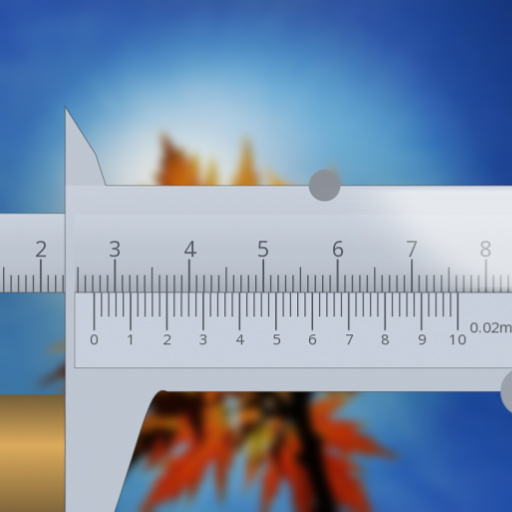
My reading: 27.2,mm
